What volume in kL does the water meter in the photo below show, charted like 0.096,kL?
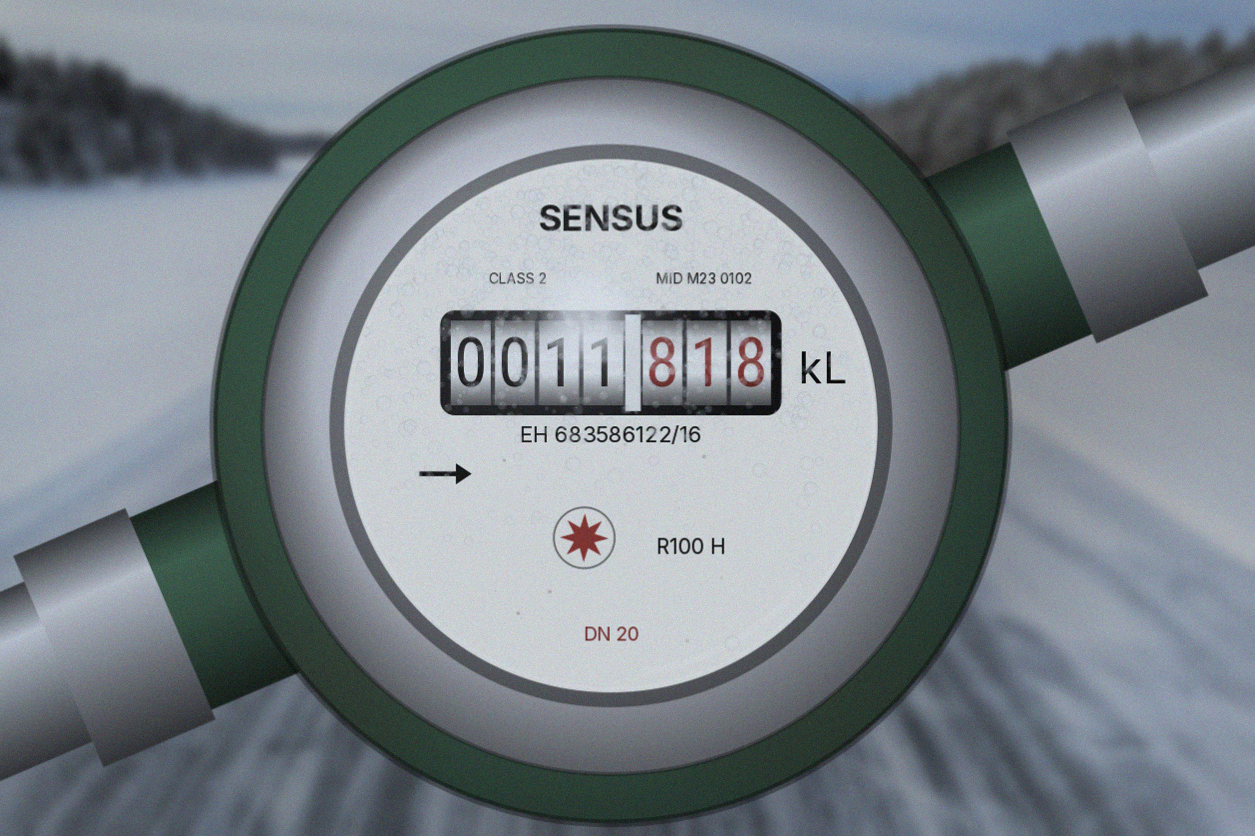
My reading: 11.818,kL
